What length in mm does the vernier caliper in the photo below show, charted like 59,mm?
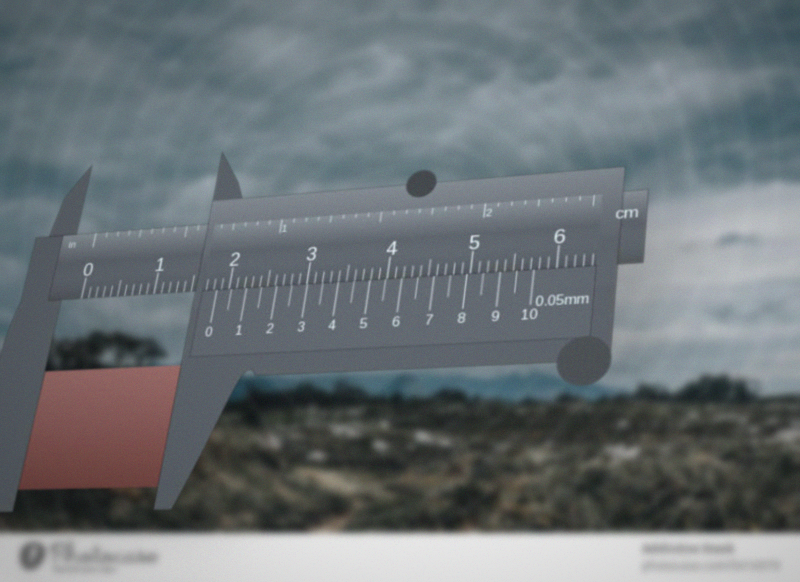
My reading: 18.4,mm
